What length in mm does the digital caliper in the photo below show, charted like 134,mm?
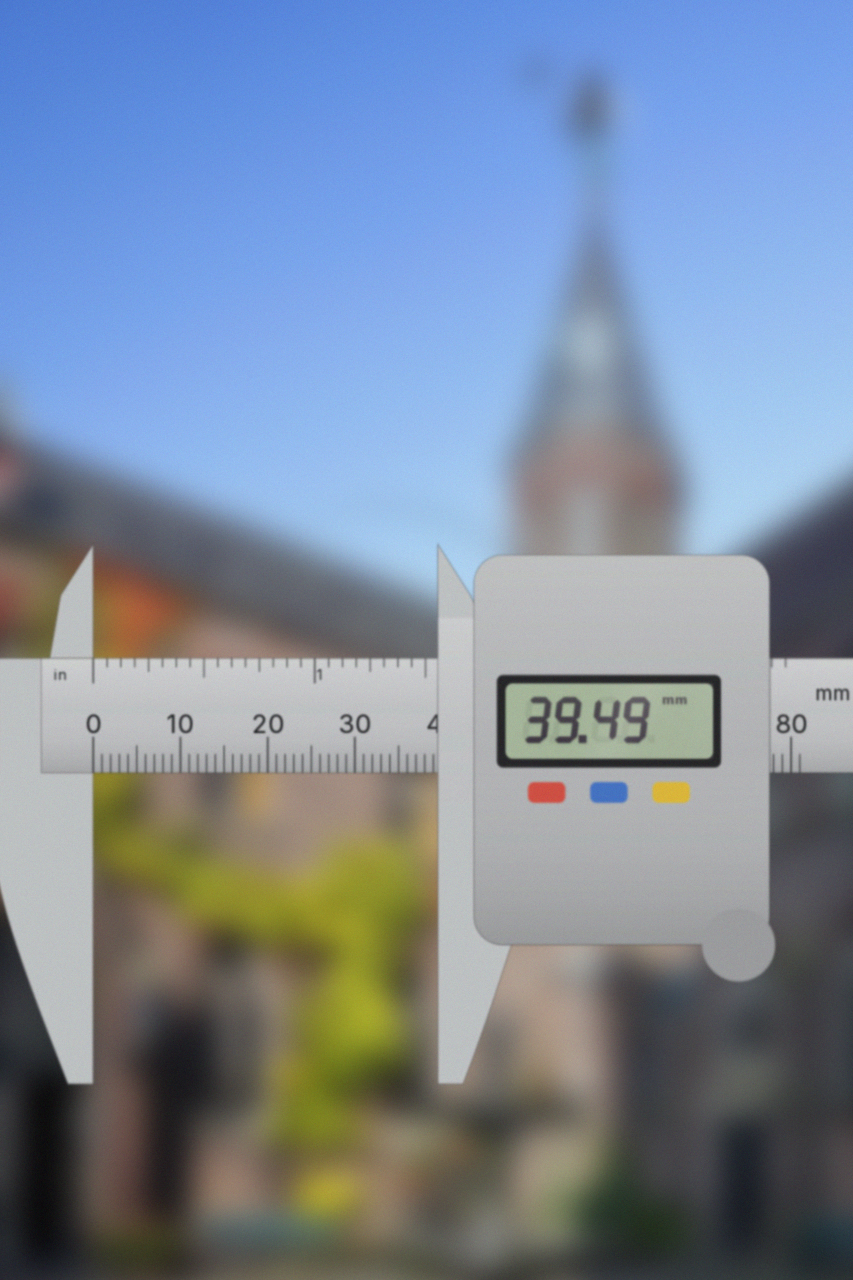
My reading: 39.49,mm
